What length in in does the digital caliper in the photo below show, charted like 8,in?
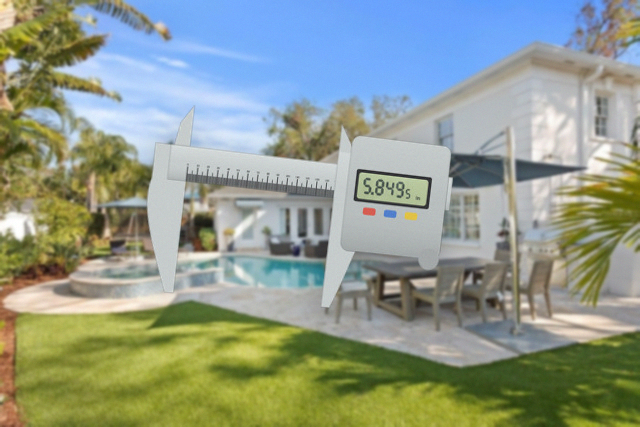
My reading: 5.8495,in
